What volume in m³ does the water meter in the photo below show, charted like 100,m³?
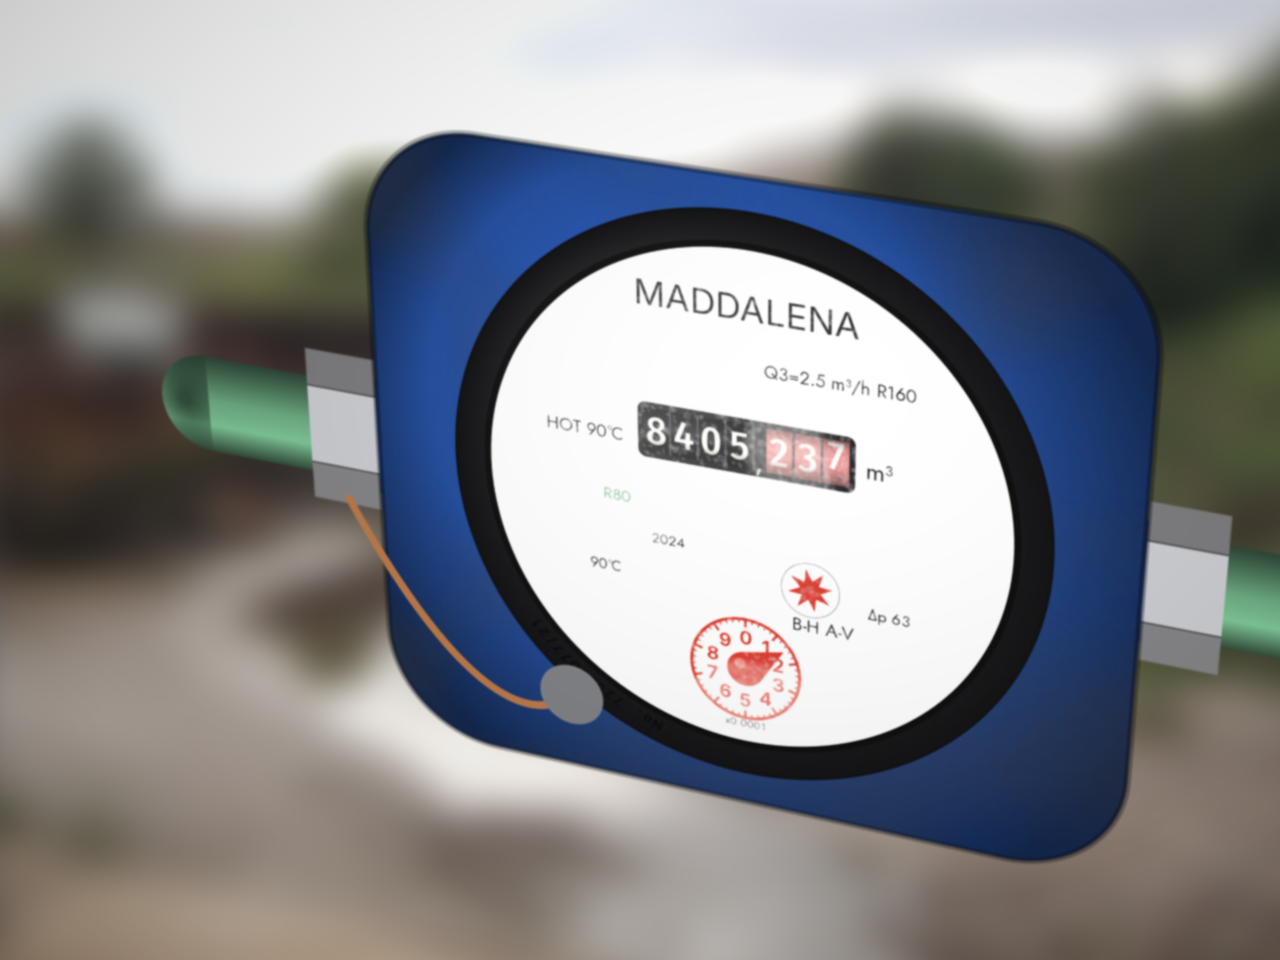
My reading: 8405.2371,m³
